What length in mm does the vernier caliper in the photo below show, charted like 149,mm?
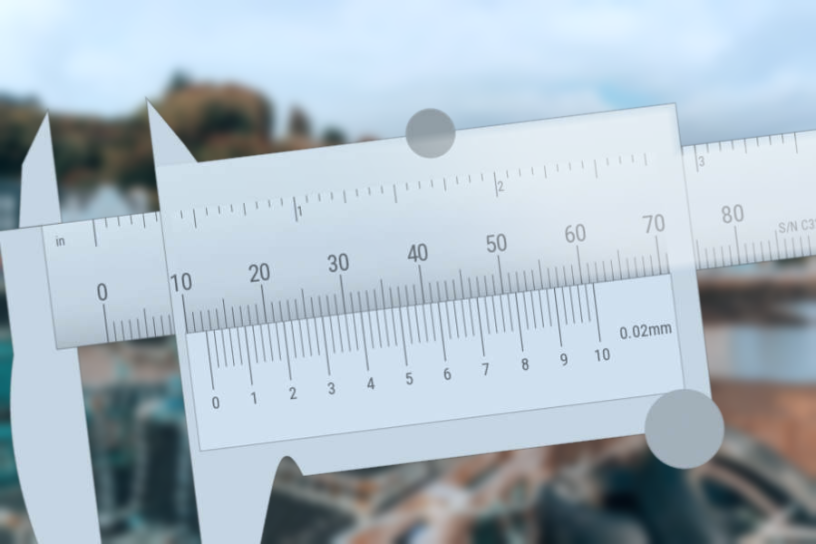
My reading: 12.4,mm
